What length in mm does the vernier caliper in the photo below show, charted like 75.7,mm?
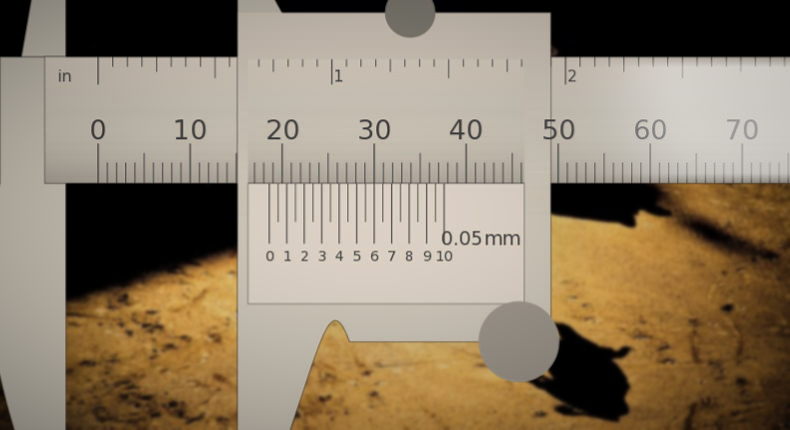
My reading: 18.6,mm
